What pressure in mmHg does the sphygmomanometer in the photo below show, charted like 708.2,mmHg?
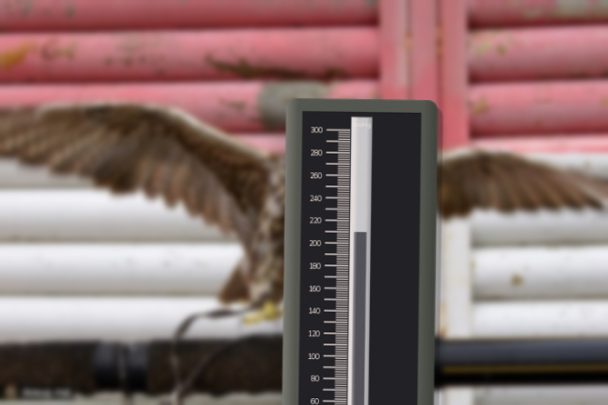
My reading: 210,mmHg
